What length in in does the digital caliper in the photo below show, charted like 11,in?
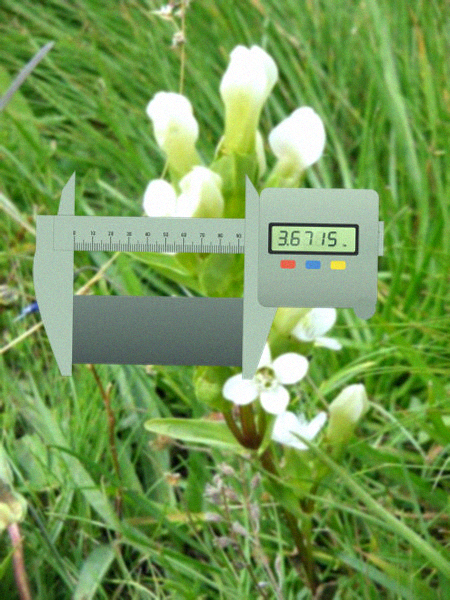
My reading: 3.6715,in
